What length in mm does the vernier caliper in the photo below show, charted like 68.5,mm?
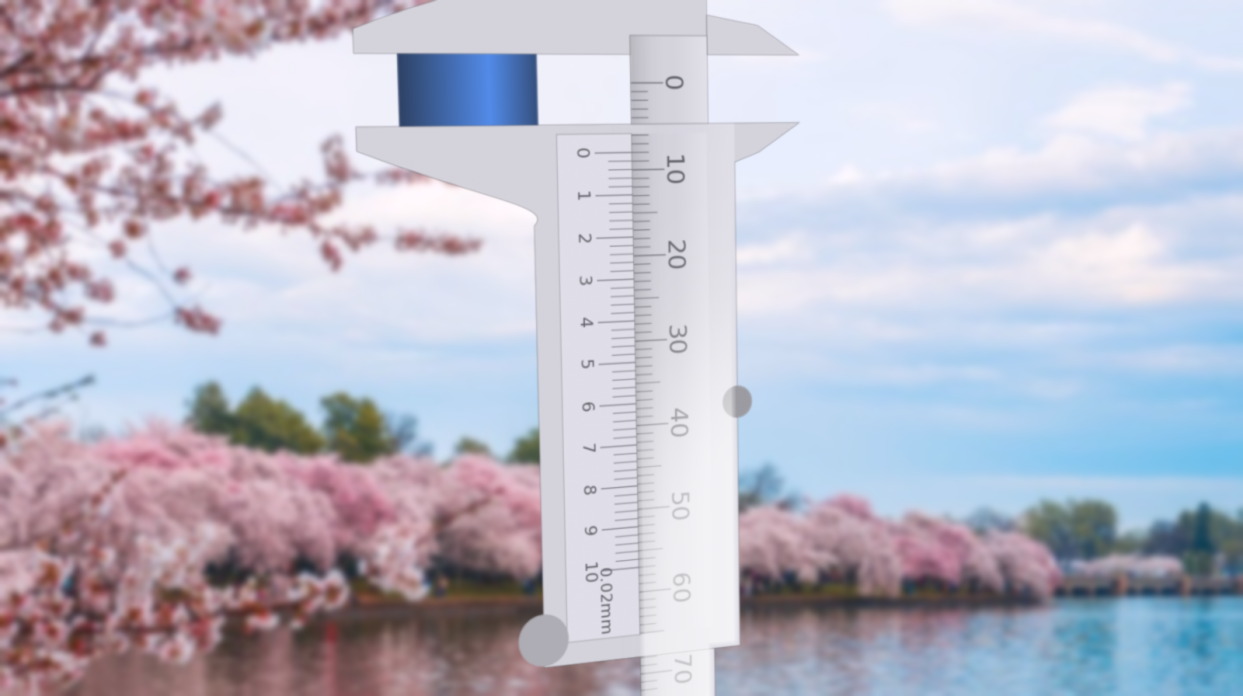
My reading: 8.0,mm
